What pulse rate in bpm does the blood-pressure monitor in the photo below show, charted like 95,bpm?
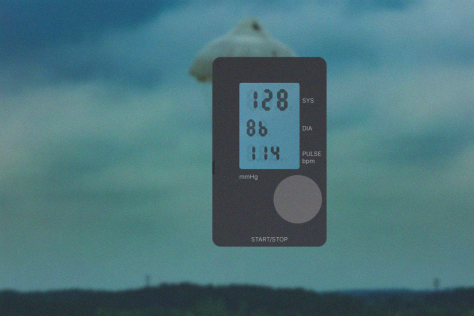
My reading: 114,bpm
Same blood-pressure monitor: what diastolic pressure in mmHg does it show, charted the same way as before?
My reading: 86,mmHg
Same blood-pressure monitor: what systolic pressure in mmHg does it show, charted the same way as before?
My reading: 128,mmHg
